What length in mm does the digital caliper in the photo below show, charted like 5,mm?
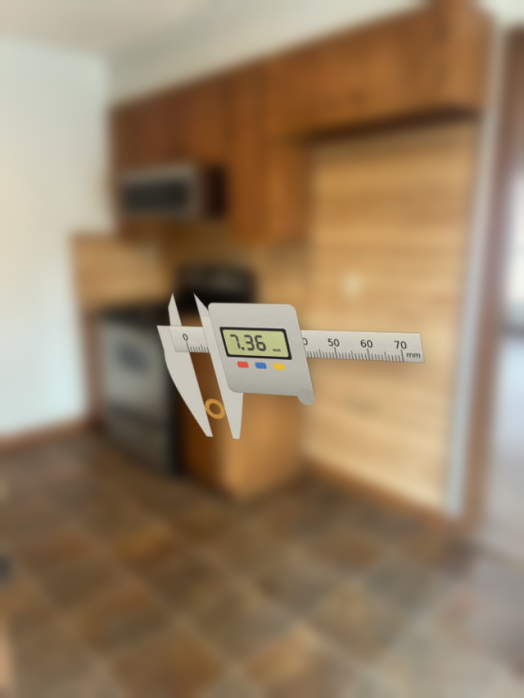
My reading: 7.36,mm
